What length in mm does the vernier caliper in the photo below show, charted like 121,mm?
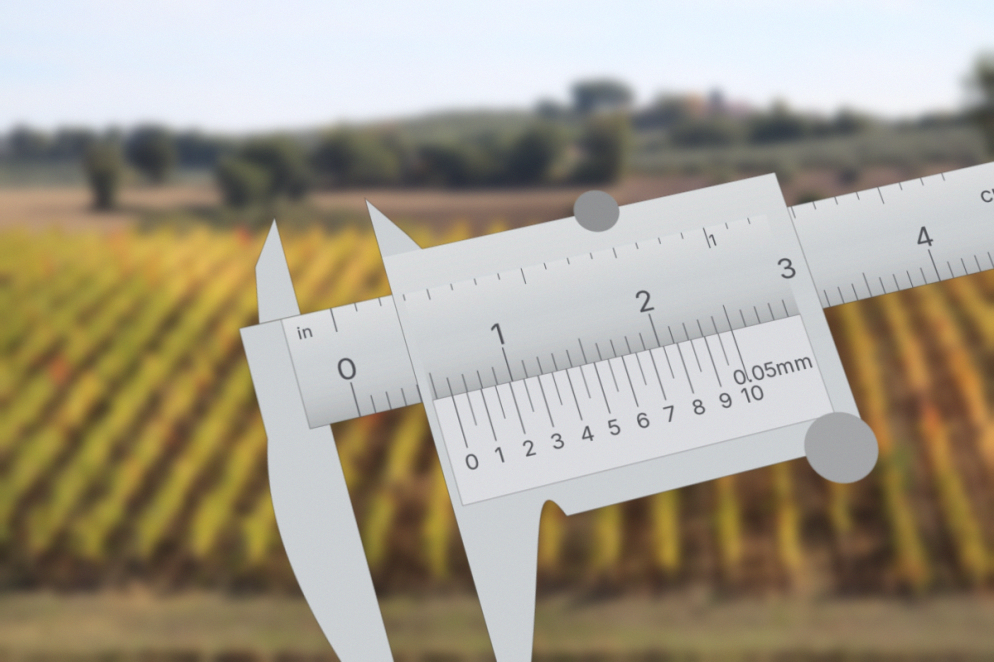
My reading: 6.0,mm
